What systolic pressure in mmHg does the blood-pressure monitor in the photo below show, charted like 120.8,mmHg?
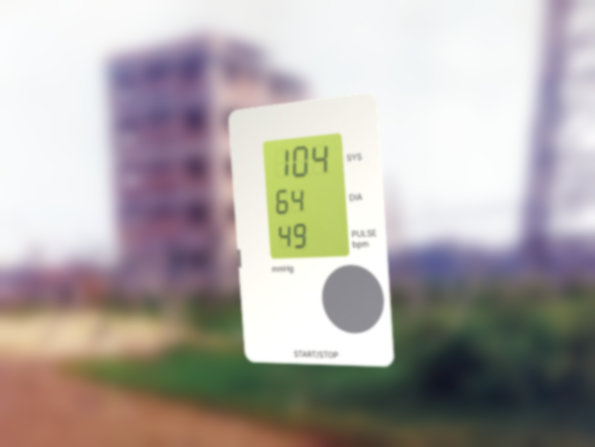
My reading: 104,mmHg
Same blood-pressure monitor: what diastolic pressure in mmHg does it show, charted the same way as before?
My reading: 64,mmHg
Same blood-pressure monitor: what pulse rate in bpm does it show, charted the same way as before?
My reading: 49,bpm
